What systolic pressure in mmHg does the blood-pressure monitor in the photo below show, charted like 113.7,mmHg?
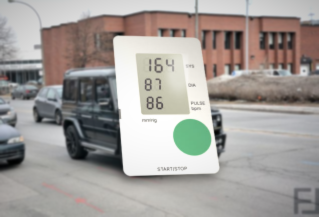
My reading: 164,mmHg
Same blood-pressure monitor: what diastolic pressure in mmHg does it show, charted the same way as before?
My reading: 87,mmHg
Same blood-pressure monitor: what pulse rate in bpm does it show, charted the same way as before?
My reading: 86,bpm
